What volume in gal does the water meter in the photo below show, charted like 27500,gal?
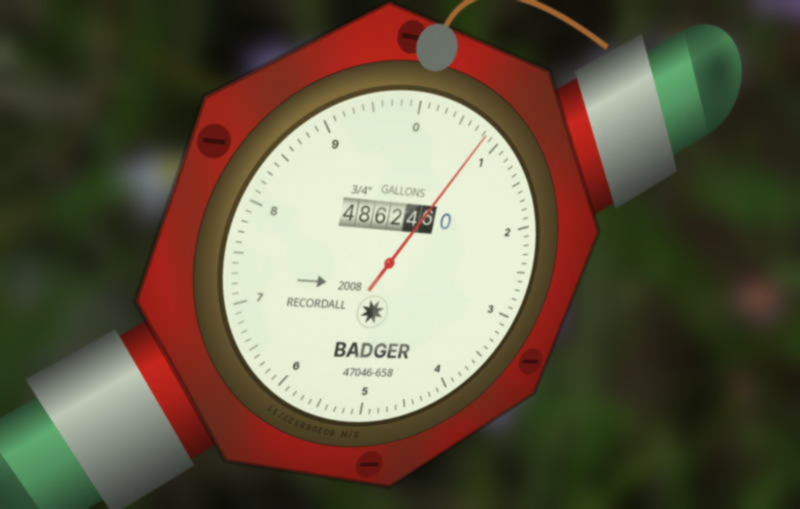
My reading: 4862460.8,gal
